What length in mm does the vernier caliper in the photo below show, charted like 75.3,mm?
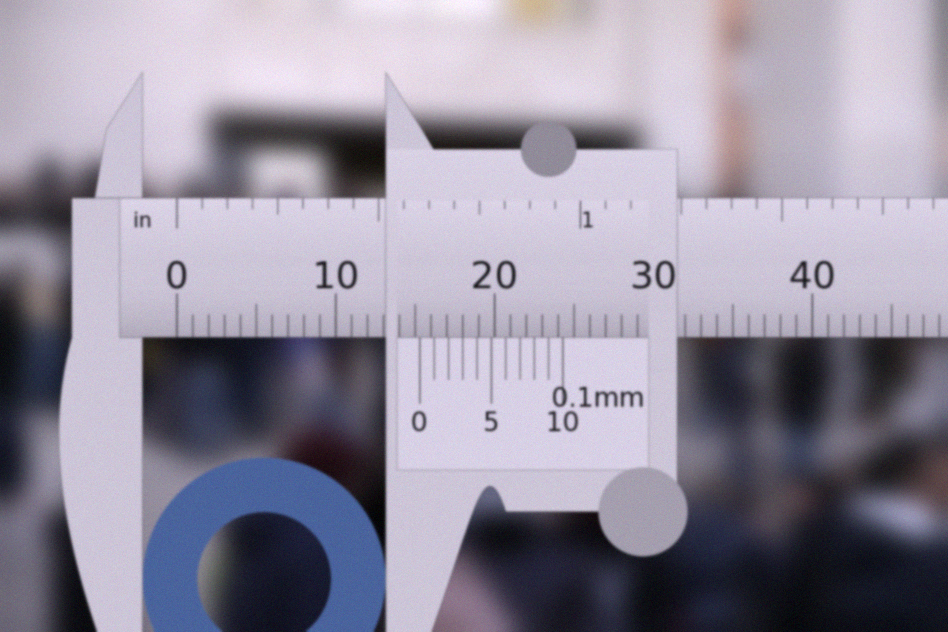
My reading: 15.3,mm
